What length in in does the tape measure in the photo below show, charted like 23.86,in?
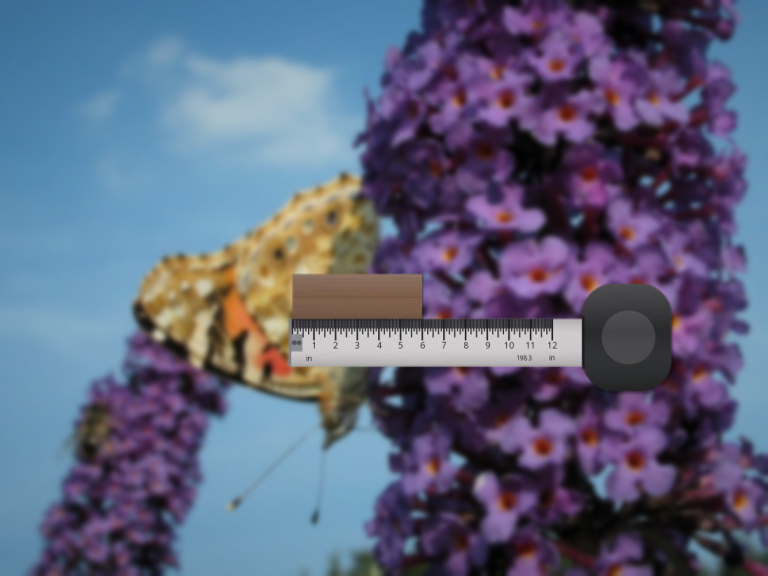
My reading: 6,in
